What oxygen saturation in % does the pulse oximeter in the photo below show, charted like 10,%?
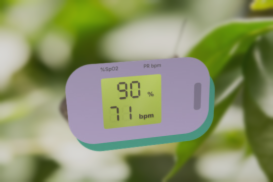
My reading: 90,%
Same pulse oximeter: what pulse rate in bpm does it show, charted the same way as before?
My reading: 71,bpm
